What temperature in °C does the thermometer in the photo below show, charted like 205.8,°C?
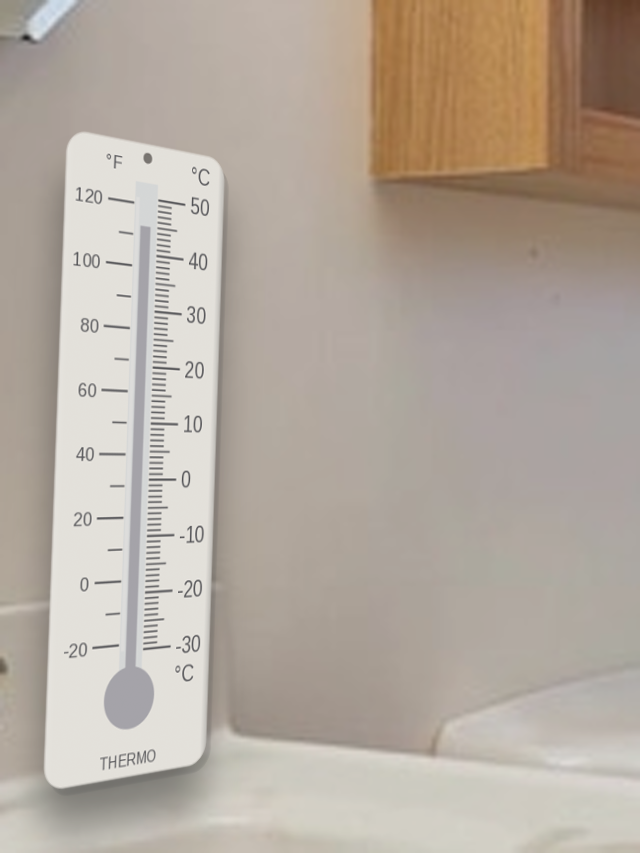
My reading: 45,°C
